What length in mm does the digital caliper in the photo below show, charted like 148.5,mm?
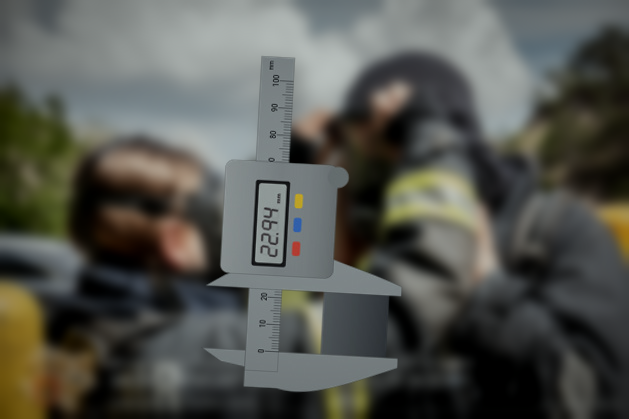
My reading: 22.94,mm
